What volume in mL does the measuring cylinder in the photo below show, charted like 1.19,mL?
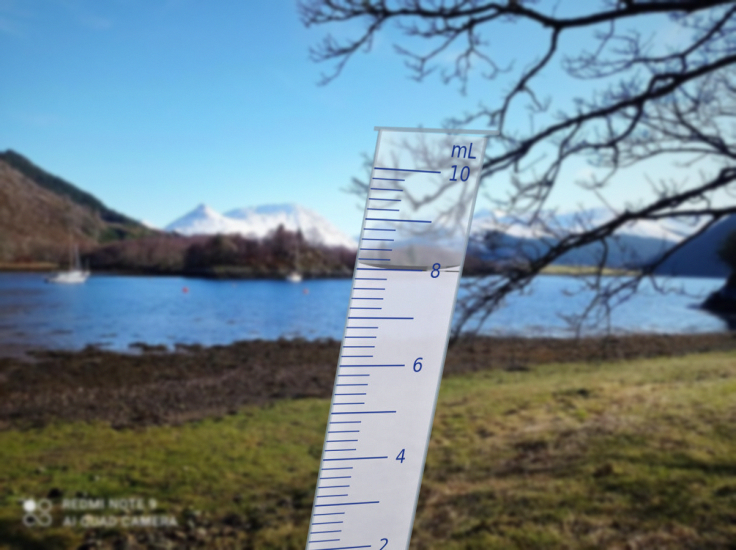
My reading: 8,mL
